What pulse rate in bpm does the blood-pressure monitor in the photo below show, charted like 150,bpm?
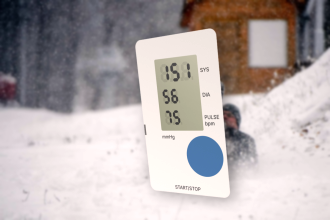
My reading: 75,bpm
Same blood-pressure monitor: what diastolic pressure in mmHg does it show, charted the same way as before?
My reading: 56,mmHg
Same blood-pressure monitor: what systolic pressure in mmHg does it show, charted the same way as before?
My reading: 151,mmHg
